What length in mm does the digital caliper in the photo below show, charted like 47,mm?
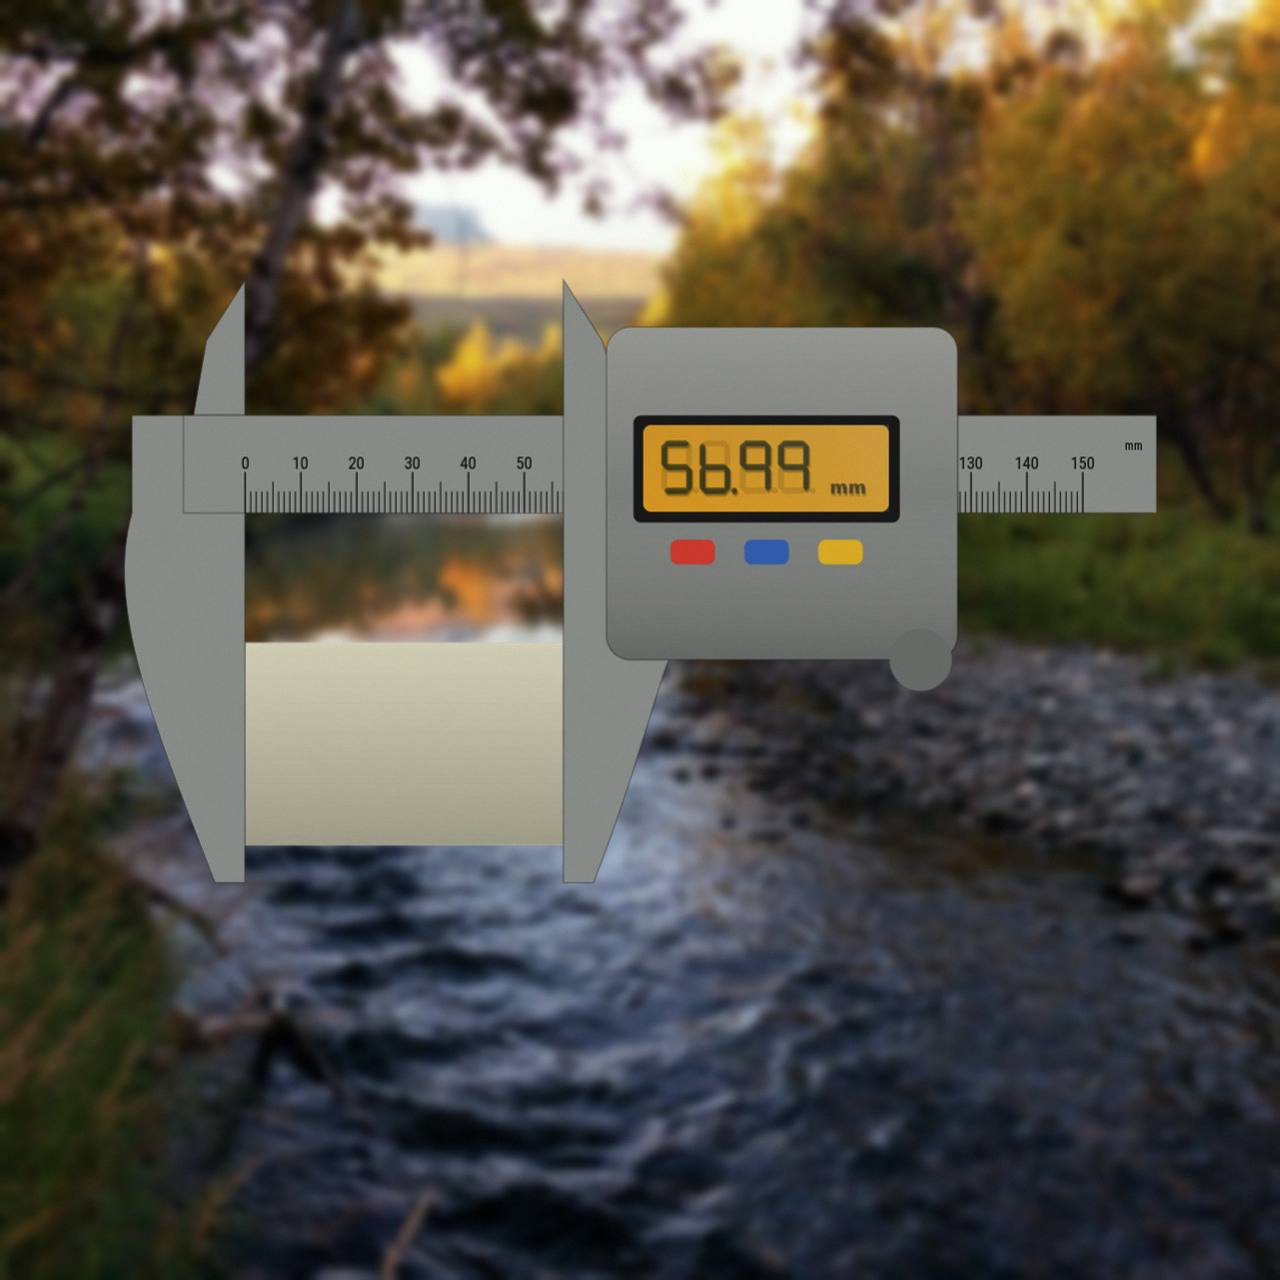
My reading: 56.99,mm
